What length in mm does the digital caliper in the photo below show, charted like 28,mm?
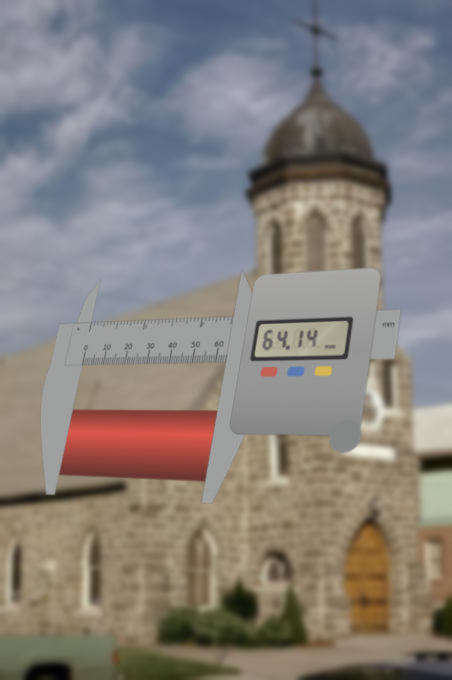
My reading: 64.14,mm
